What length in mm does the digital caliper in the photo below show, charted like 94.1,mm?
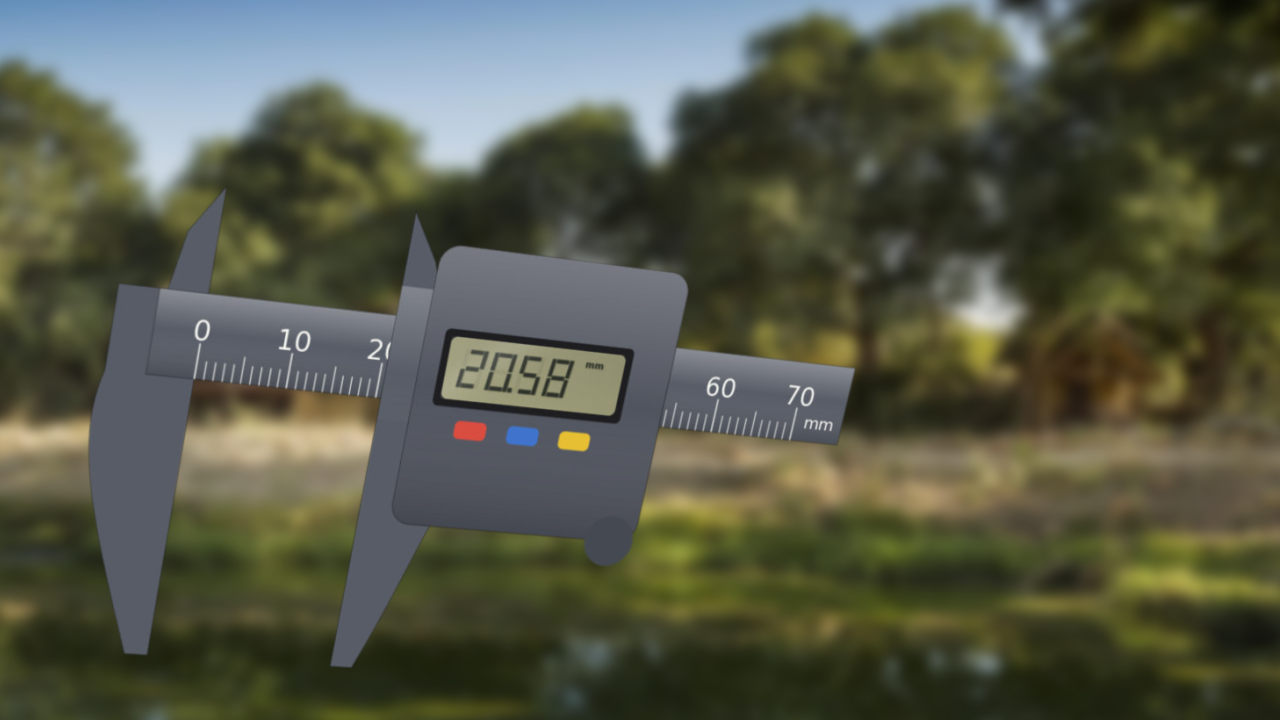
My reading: 20.58,mm
